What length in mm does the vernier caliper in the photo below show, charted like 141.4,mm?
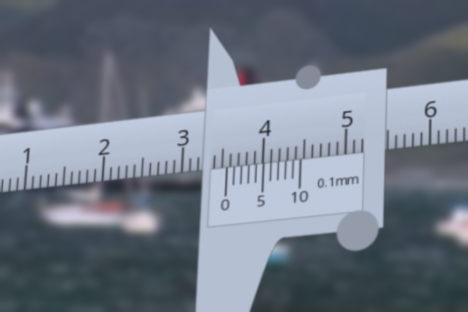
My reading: 35.6,mm
